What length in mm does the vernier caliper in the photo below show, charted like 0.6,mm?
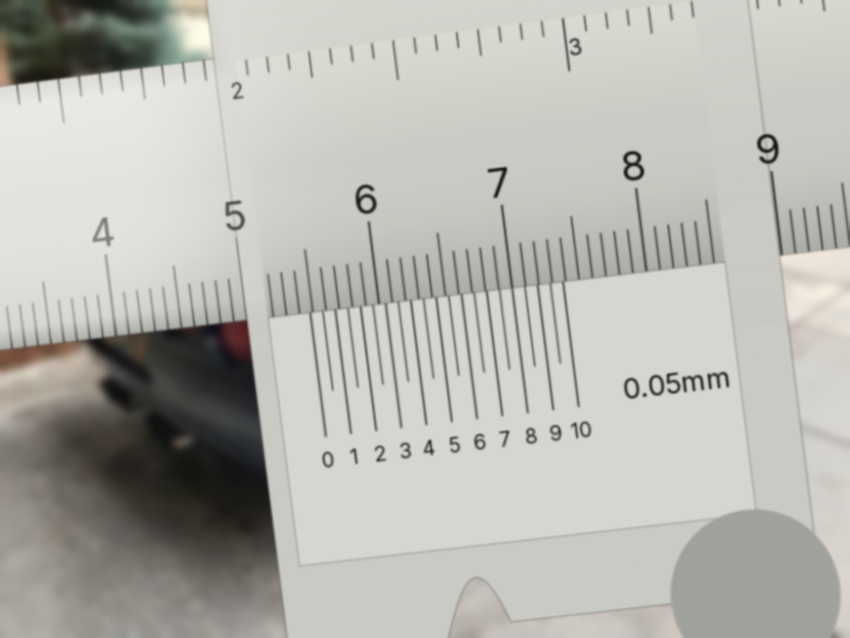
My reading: 54.8,mm
